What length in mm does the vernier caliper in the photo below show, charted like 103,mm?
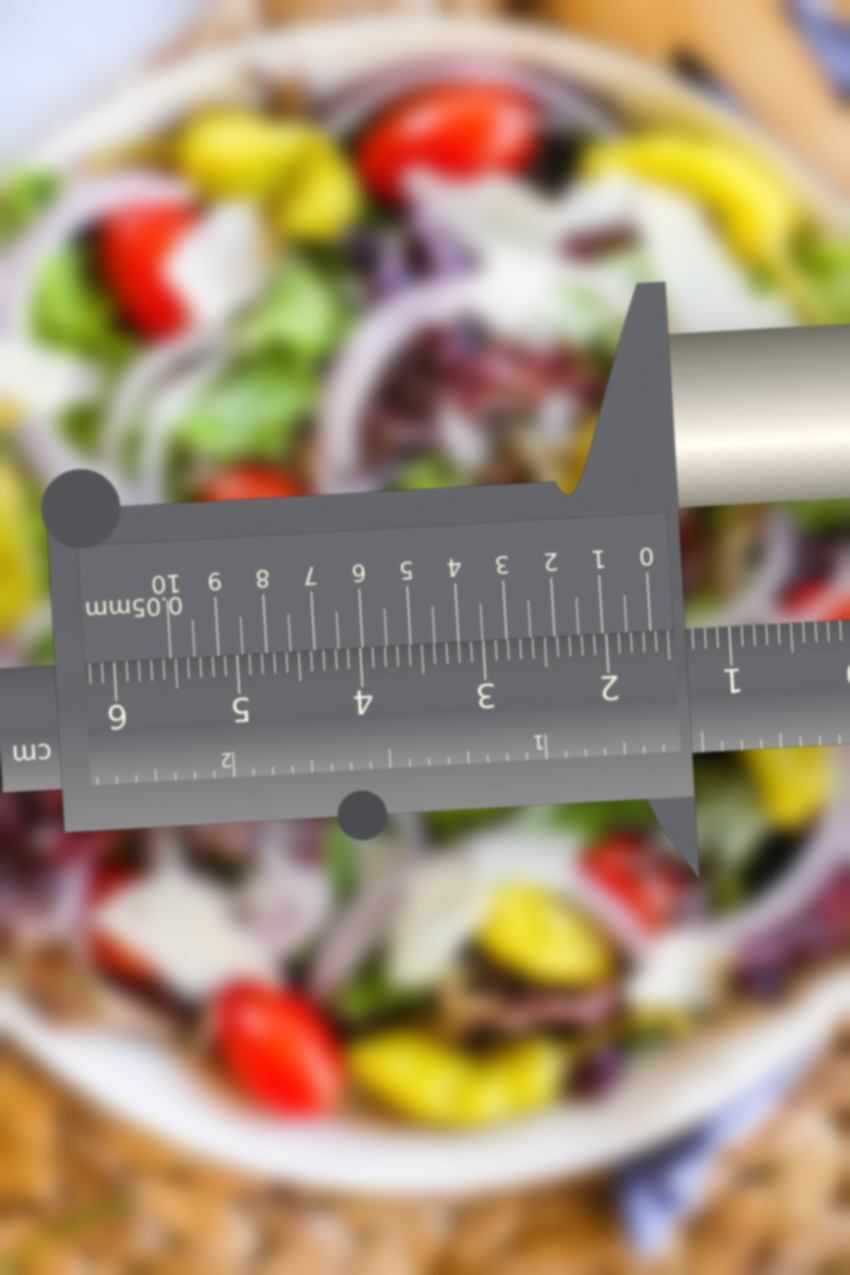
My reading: 16.4,mm
